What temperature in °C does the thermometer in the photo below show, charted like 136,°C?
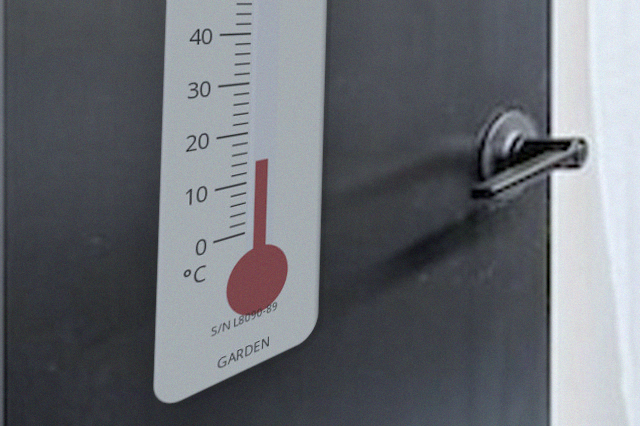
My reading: 14,°C
